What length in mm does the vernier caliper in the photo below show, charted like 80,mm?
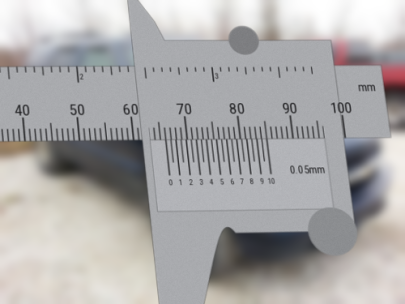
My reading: 66.0,mm
